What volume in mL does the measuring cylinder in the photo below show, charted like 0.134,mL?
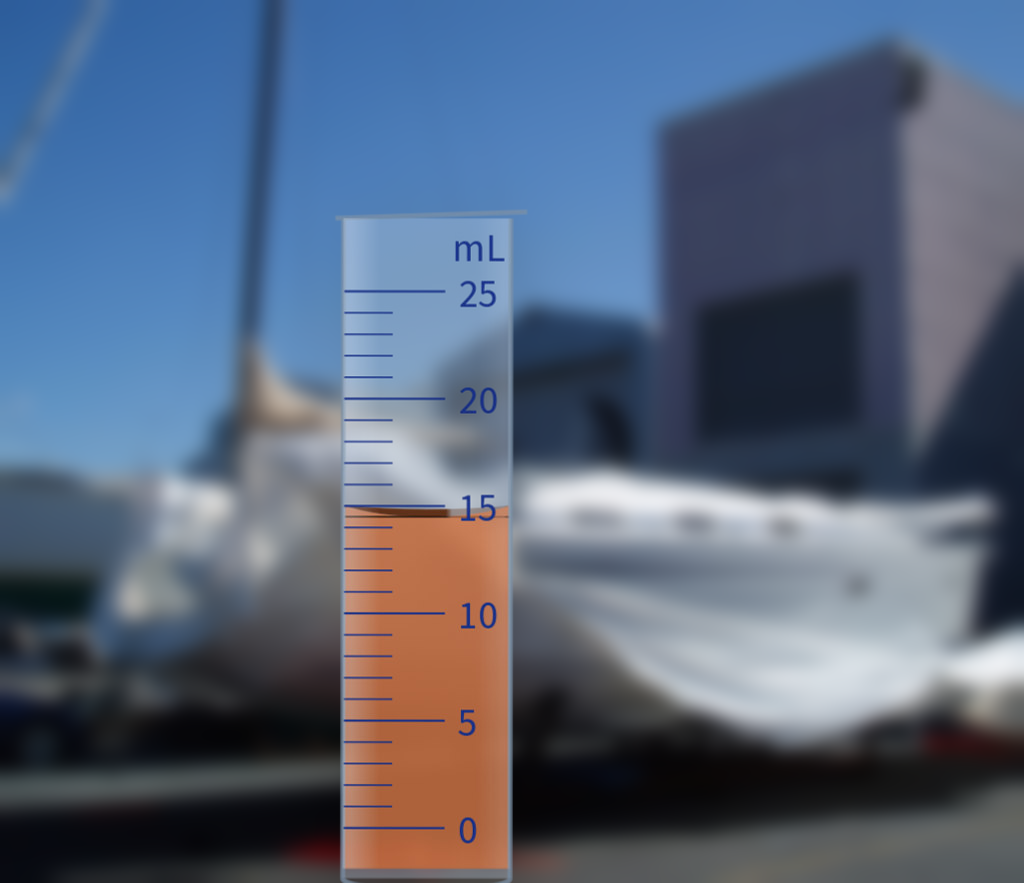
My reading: 14.5,mL
